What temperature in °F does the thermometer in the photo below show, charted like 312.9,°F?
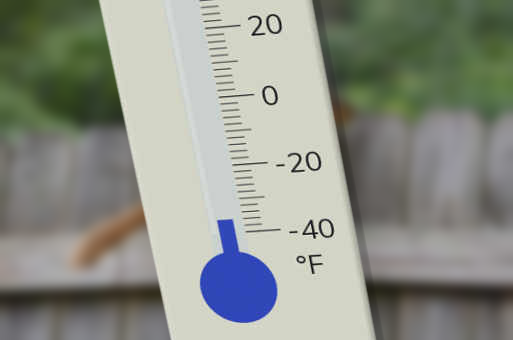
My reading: -36,°F
